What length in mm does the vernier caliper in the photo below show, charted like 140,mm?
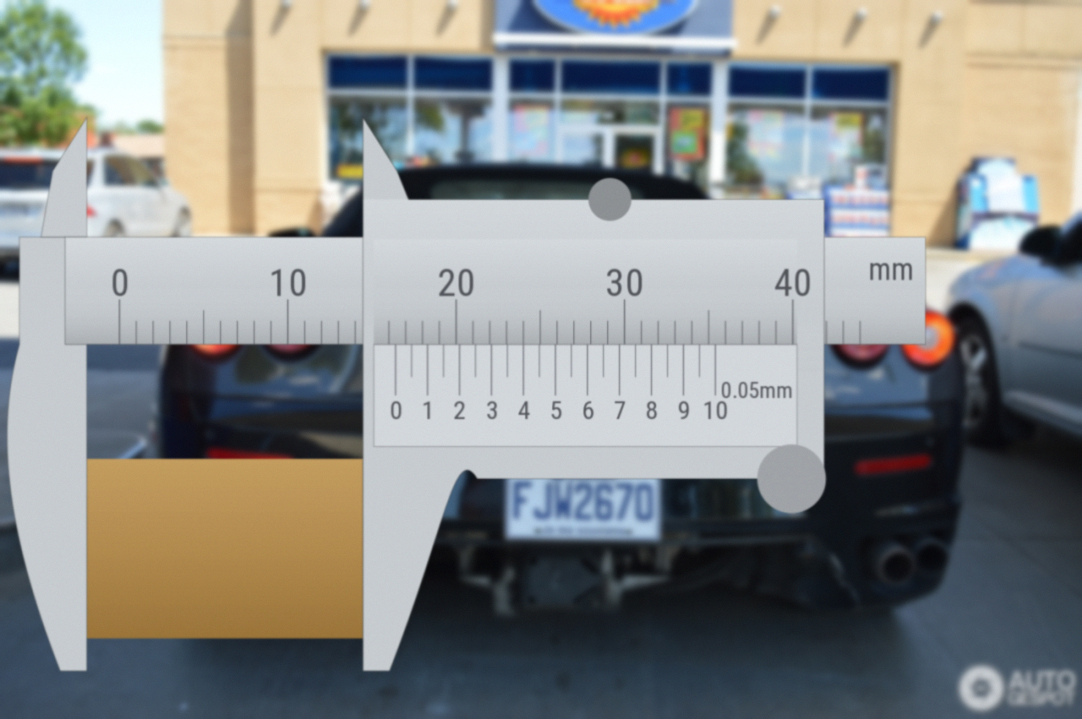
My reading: 16.4,mm
